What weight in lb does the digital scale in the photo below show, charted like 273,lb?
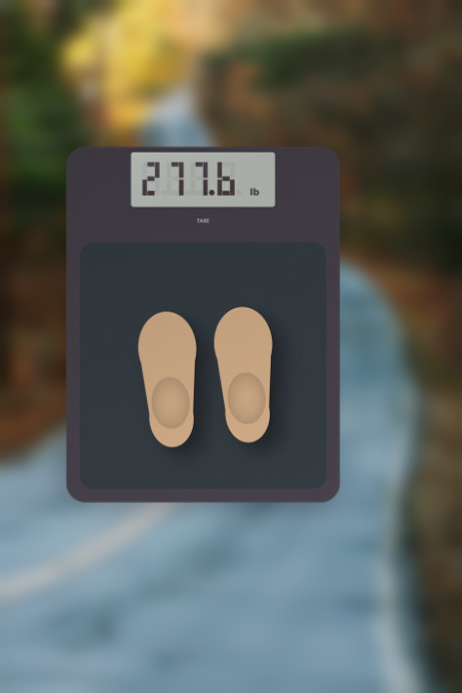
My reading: 277.6,lb
